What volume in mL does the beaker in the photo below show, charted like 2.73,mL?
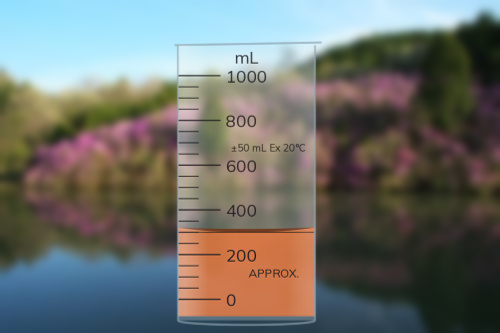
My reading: 300,mL
